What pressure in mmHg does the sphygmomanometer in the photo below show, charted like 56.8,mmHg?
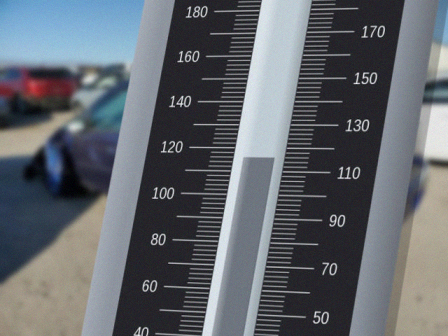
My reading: 116,mmHg
